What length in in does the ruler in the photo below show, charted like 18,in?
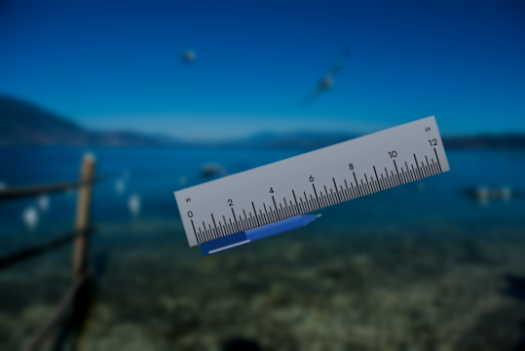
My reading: 6,in
